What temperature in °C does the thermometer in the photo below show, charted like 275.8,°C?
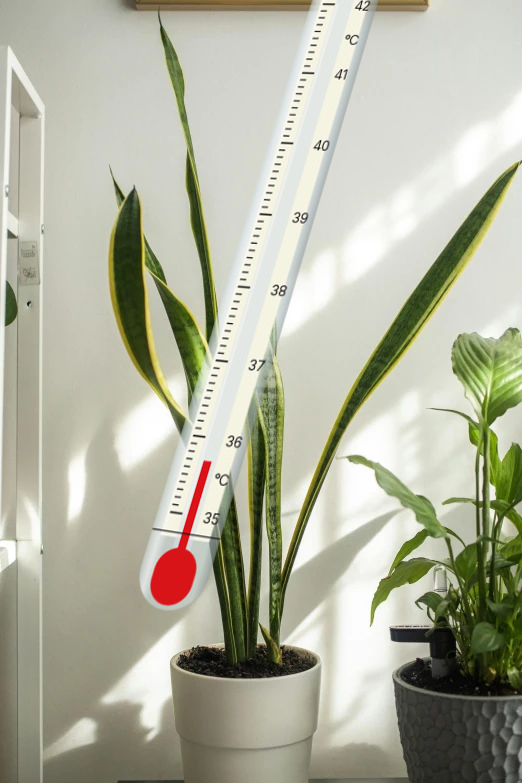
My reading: 35.7,°C
